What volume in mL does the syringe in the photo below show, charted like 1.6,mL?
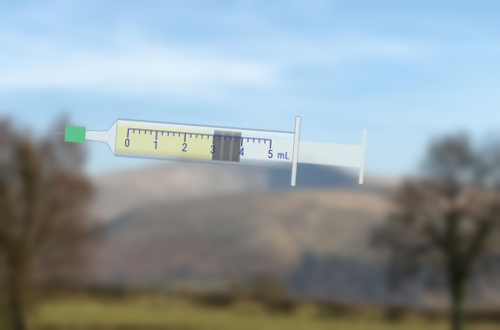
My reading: 3,mL
